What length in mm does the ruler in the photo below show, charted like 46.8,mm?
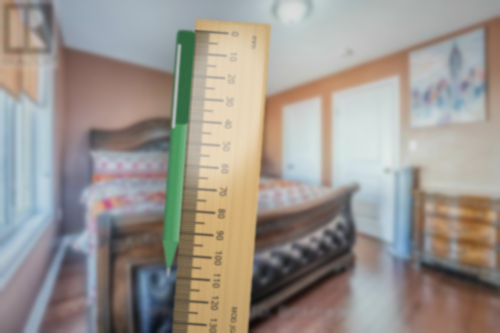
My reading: 110,mm
